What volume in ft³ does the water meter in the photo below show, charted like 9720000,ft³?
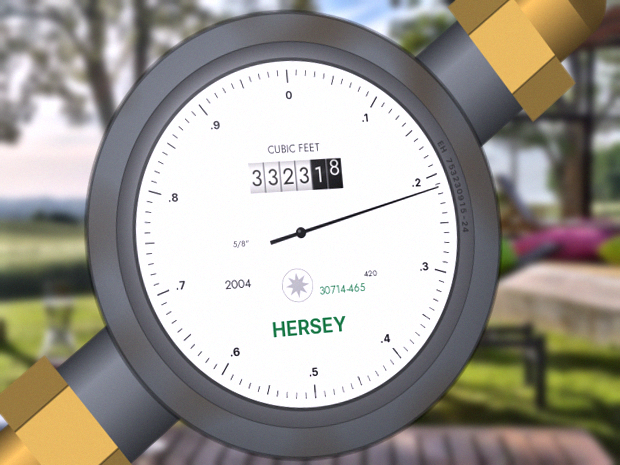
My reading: 332318.21,ft³
